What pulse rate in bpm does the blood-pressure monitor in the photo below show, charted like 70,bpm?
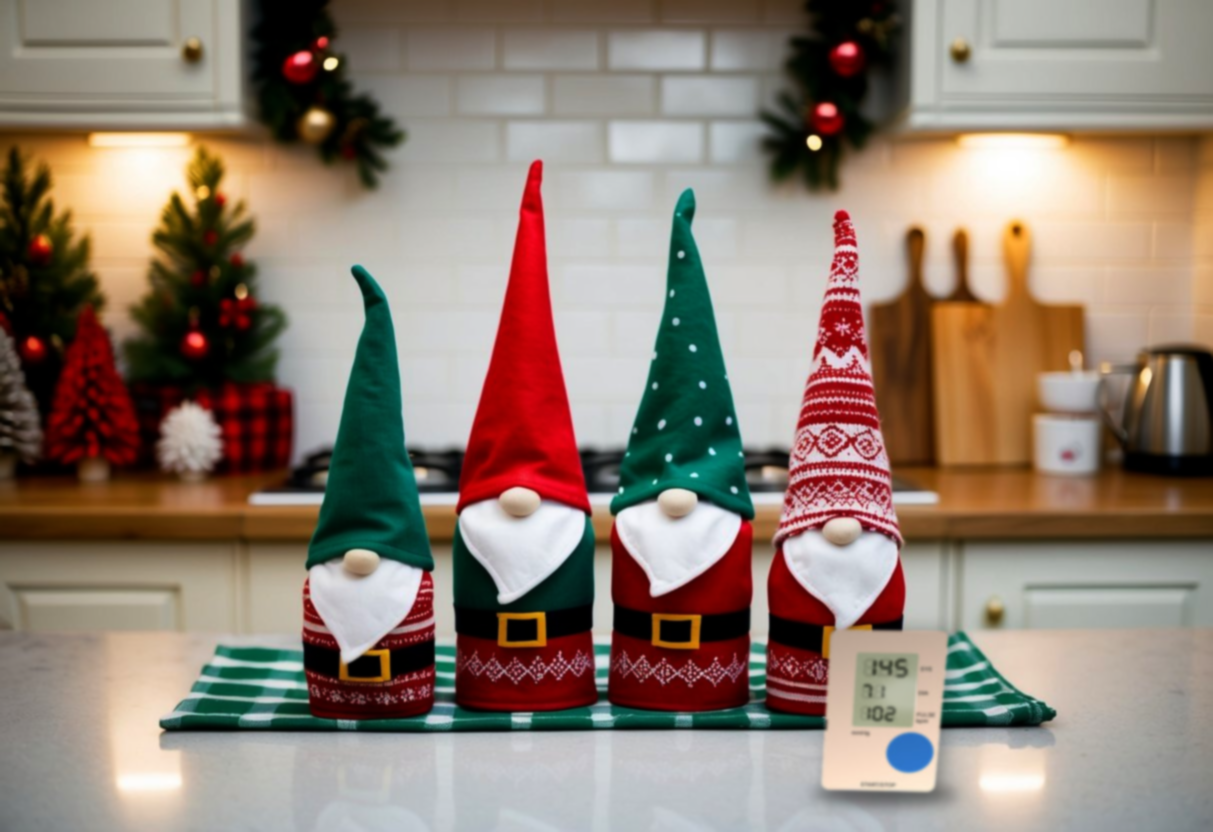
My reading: 102,bpm
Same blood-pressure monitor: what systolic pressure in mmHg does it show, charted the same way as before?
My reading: 145,mmHg
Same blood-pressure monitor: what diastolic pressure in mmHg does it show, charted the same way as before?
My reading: 71,mmHg
